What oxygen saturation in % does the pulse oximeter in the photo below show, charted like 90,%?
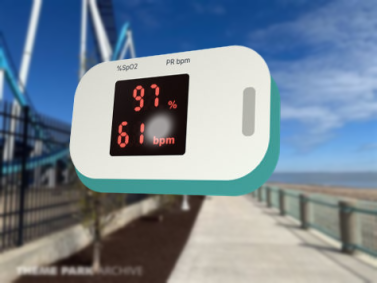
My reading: 97,%
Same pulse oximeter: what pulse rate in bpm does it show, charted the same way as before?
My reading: 61,bpm
